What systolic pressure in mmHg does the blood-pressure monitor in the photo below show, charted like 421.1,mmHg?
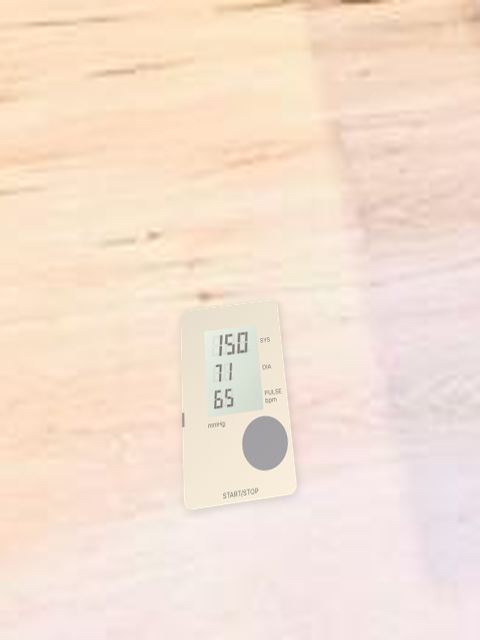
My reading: 150,mmHg
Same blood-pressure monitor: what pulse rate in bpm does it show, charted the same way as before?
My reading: 65,bpm
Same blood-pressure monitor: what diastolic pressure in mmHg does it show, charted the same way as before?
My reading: 71,mmHg
